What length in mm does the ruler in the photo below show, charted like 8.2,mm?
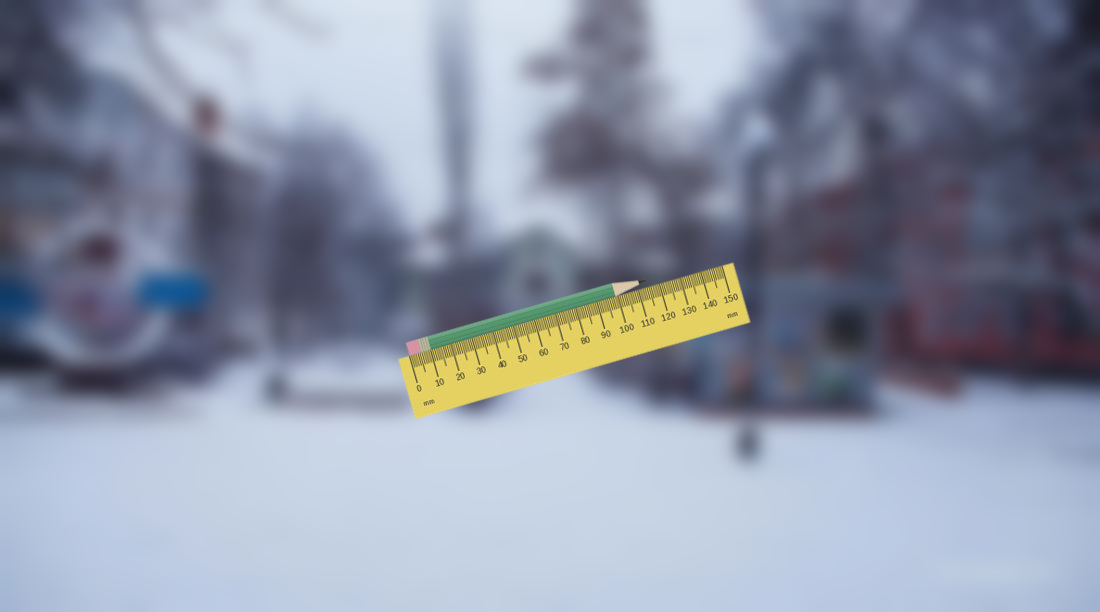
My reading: 115,mm
